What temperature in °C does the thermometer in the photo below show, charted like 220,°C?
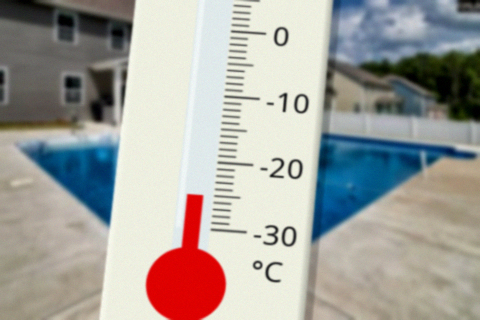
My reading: -25,°C
